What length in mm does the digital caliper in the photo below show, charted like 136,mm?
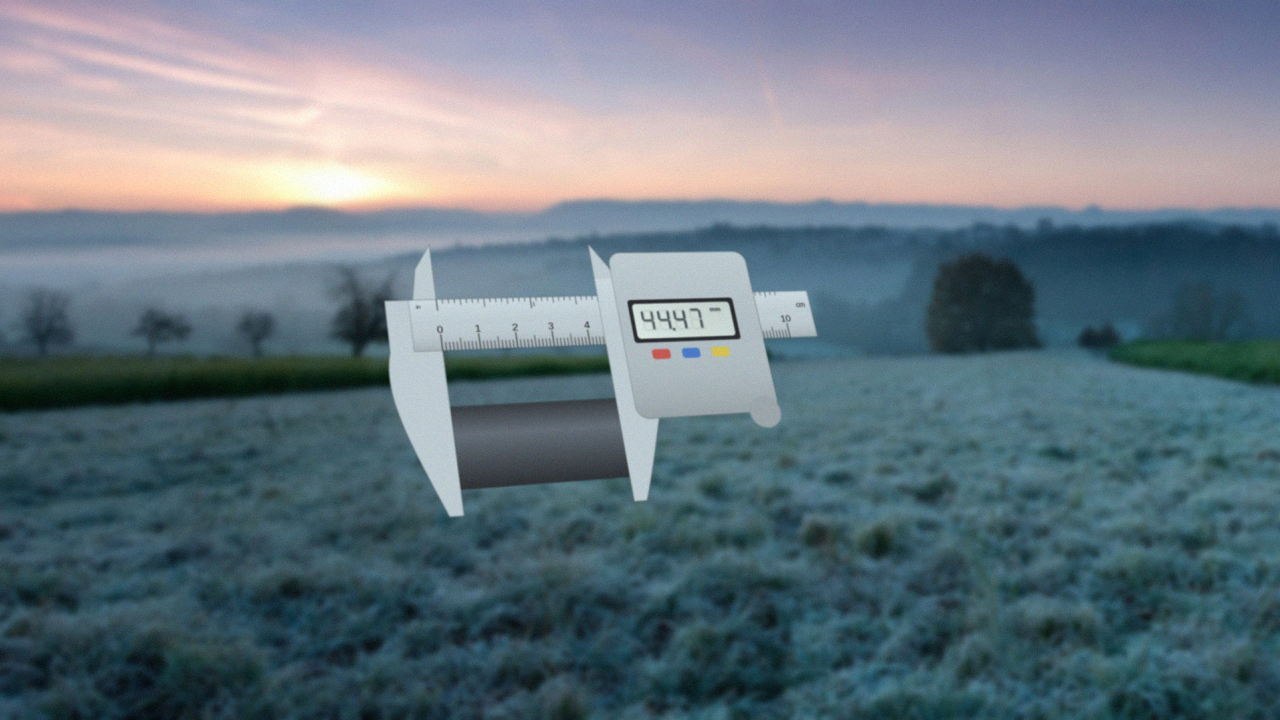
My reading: 44.47,mm
